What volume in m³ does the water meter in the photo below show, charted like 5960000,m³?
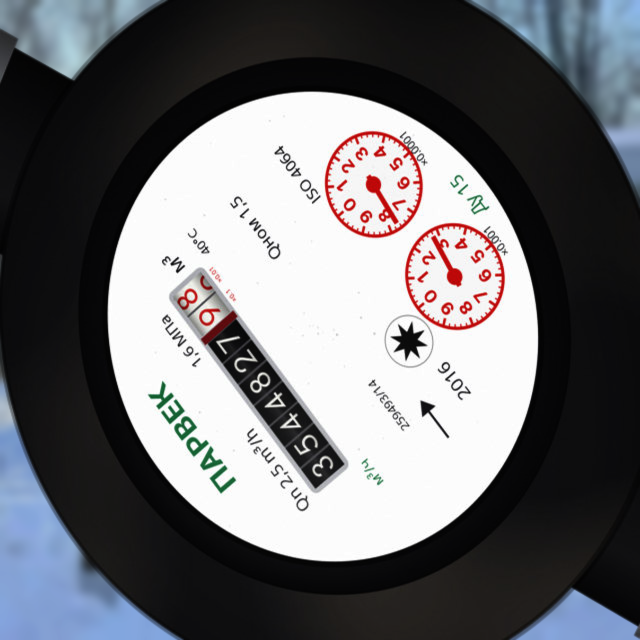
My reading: 3544827.9827,m³
